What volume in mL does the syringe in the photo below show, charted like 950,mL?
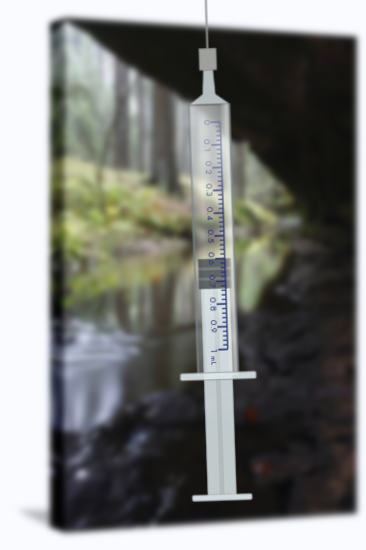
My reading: 0.6,mL
